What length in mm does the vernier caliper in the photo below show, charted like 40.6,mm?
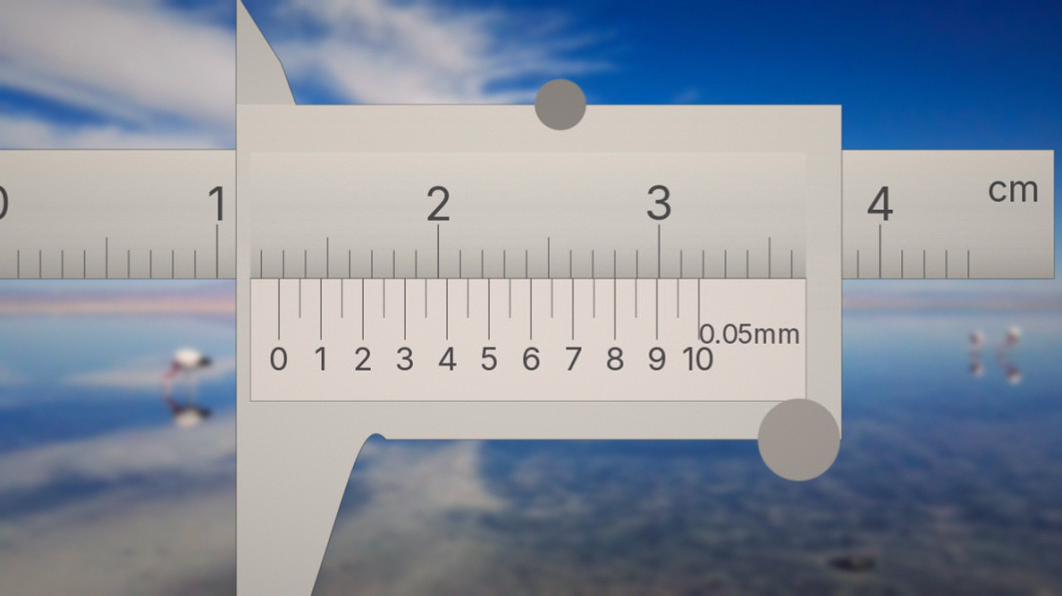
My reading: 12.80,mm
